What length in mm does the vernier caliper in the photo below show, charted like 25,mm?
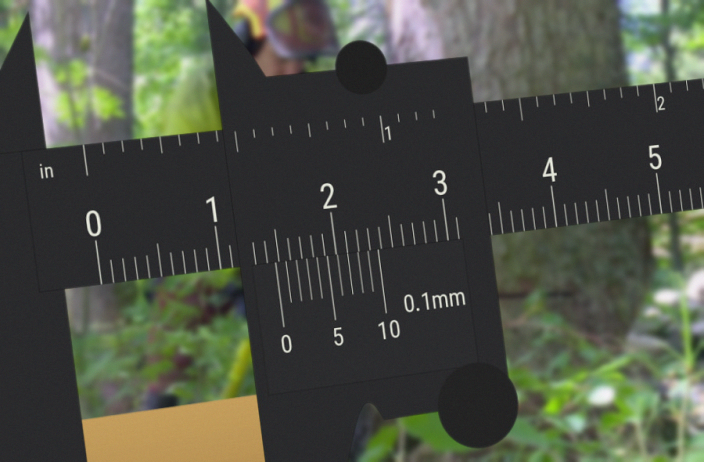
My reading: 14.7,mm
